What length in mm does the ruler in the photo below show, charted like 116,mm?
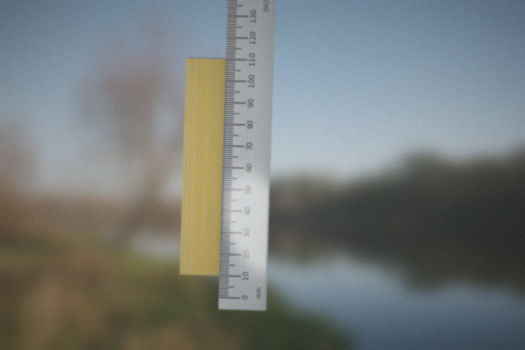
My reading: 100,mm
